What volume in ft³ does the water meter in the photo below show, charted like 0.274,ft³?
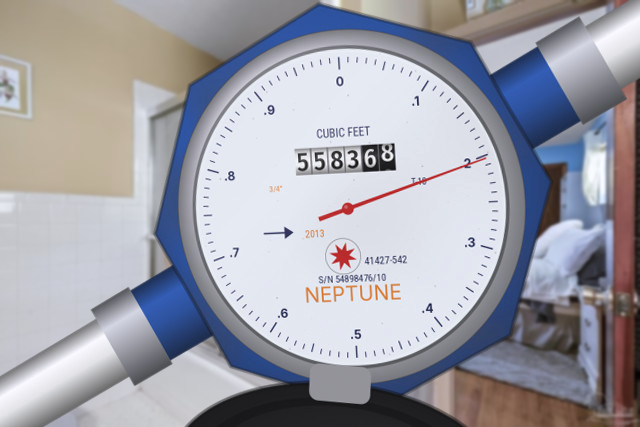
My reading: 558368.20,ft³
